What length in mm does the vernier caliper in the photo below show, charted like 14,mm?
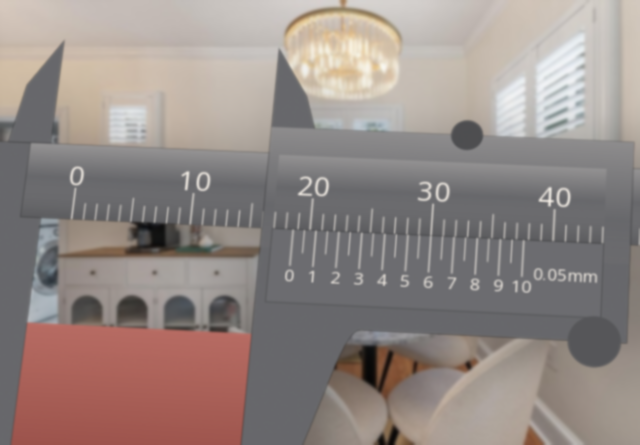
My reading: 18.6,mm
